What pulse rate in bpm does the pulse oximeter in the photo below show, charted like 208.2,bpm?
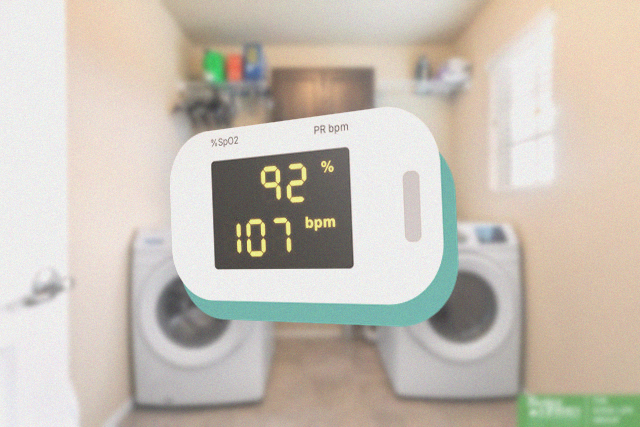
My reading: 107,bpm
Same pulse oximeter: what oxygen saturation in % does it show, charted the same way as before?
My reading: 92,%
